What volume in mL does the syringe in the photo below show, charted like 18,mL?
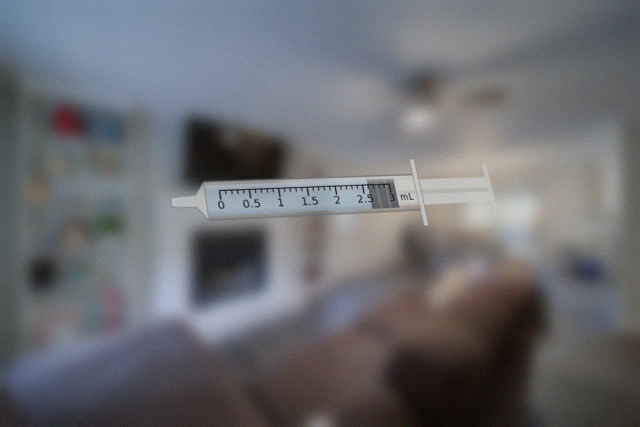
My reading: 2.6,mL
